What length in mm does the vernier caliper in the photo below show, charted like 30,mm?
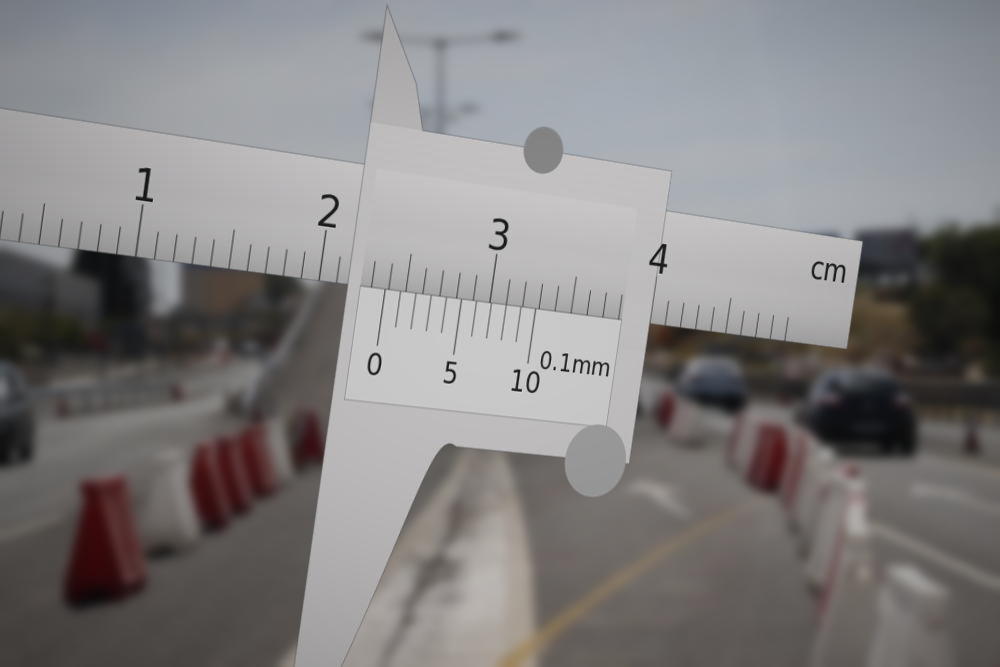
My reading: 23.8,mm
